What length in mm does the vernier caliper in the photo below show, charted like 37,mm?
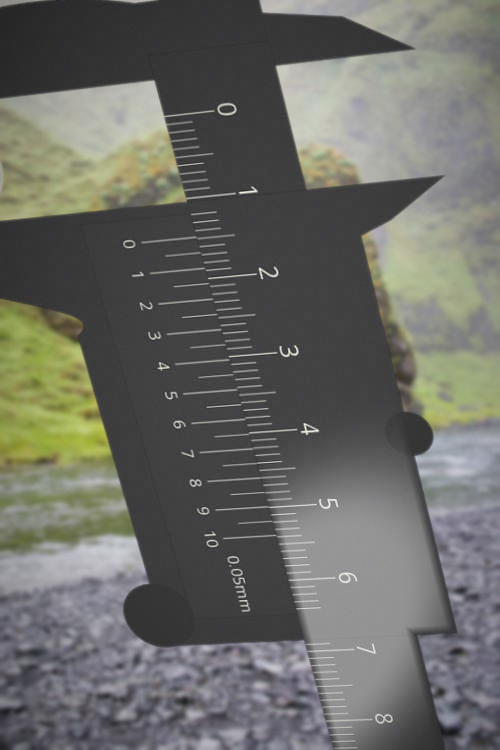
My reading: 14.8,mm
